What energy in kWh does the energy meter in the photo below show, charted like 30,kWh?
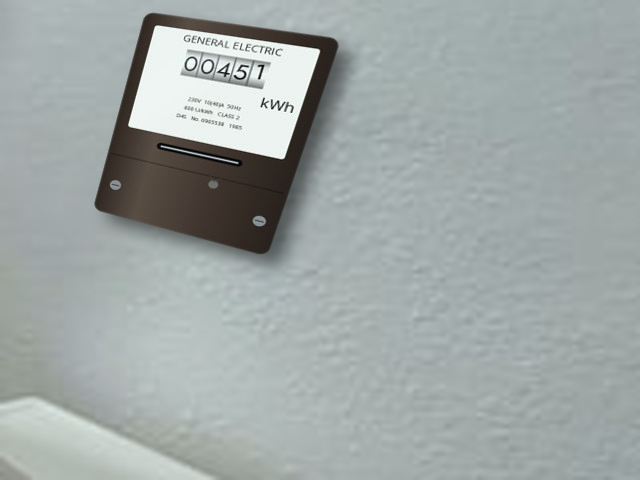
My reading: 451,kWh
